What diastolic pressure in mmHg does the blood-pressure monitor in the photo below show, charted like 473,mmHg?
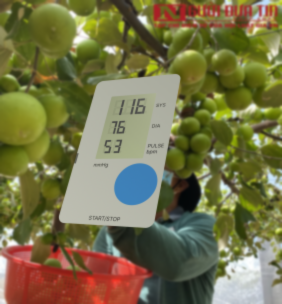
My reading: 76,mmHg
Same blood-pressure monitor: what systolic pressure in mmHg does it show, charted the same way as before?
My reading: 116,mmHg
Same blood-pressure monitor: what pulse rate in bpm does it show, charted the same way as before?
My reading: 53,bpm
